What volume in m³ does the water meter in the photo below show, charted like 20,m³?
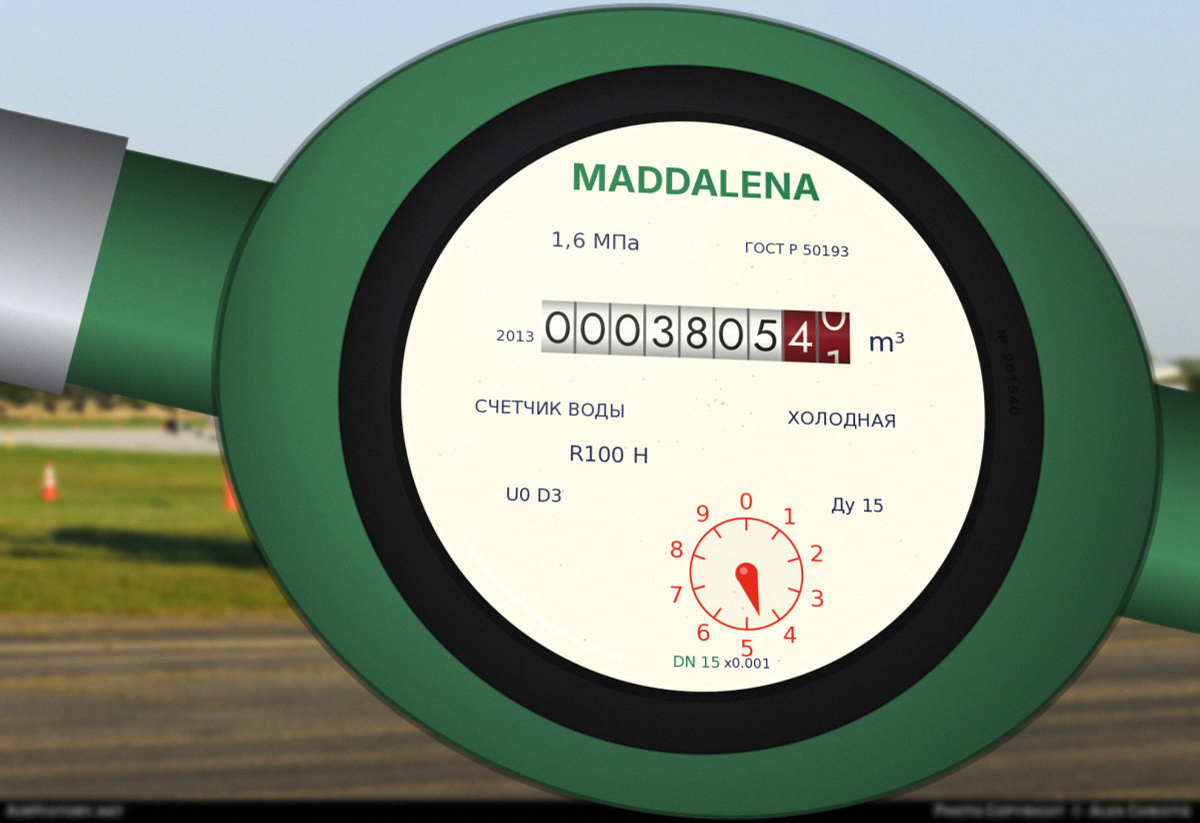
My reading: 3805.404,m³
